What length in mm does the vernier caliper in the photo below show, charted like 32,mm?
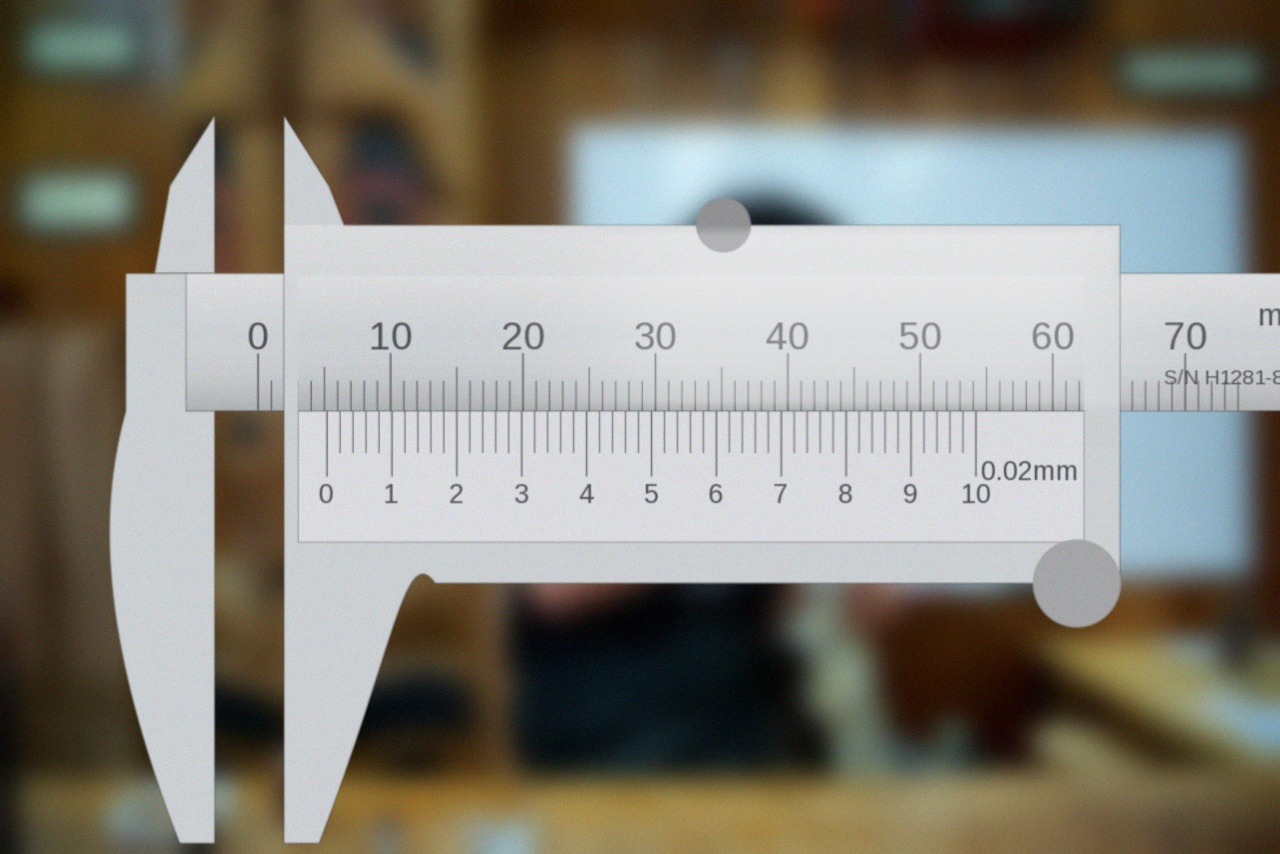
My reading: 5.2,mm
